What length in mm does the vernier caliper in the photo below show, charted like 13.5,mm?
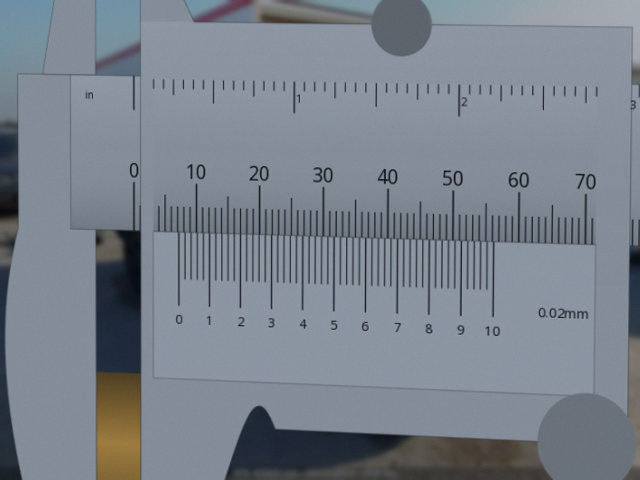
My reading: 7.2,mm
